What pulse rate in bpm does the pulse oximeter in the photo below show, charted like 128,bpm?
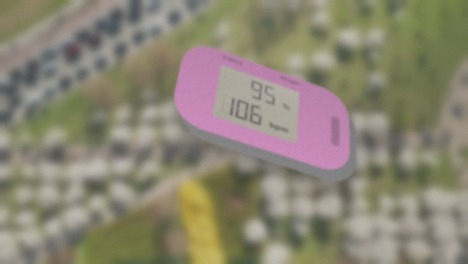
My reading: 106,bpm
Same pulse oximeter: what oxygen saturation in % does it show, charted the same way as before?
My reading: 95,%
